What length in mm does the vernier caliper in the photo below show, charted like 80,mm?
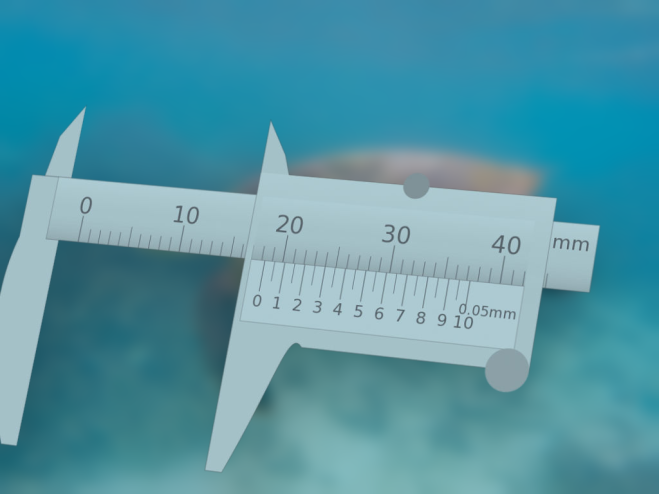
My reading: 18.3,mm
